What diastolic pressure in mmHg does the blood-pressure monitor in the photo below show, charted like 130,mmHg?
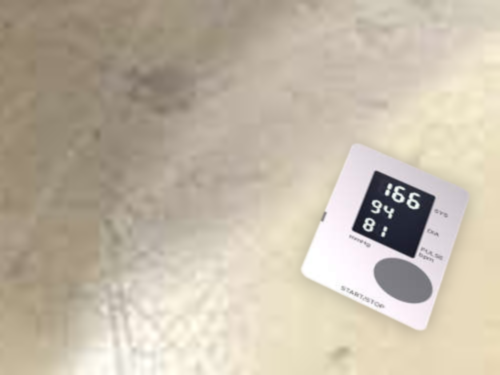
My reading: 94,mmHg
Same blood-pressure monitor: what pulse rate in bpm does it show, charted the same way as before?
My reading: 81,bpm
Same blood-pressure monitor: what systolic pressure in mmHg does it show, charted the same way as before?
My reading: 166,mmHg
